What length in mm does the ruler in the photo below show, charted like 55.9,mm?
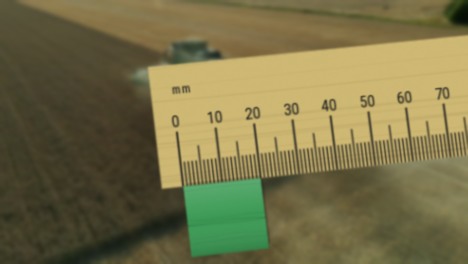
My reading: 20,mm
